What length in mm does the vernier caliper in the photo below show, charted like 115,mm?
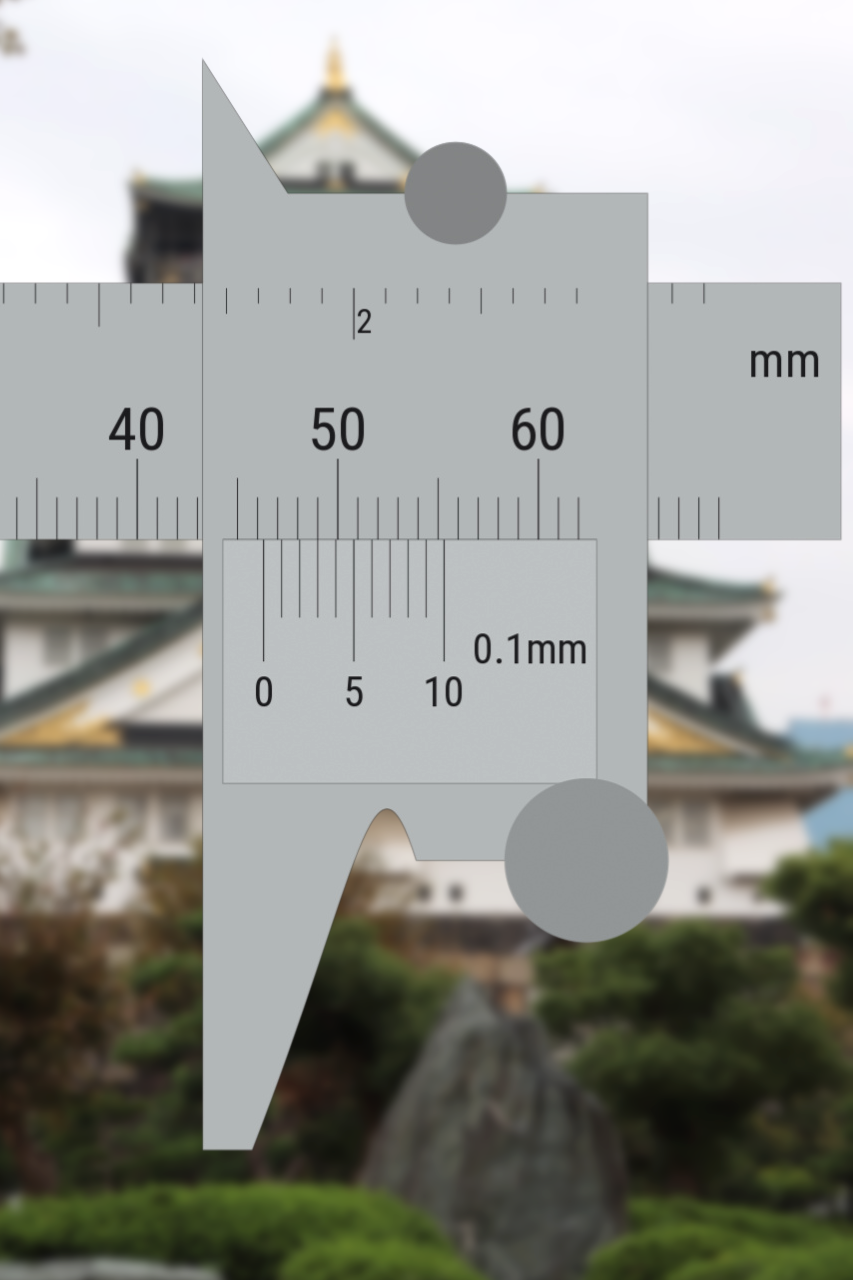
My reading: 46.3,mm
